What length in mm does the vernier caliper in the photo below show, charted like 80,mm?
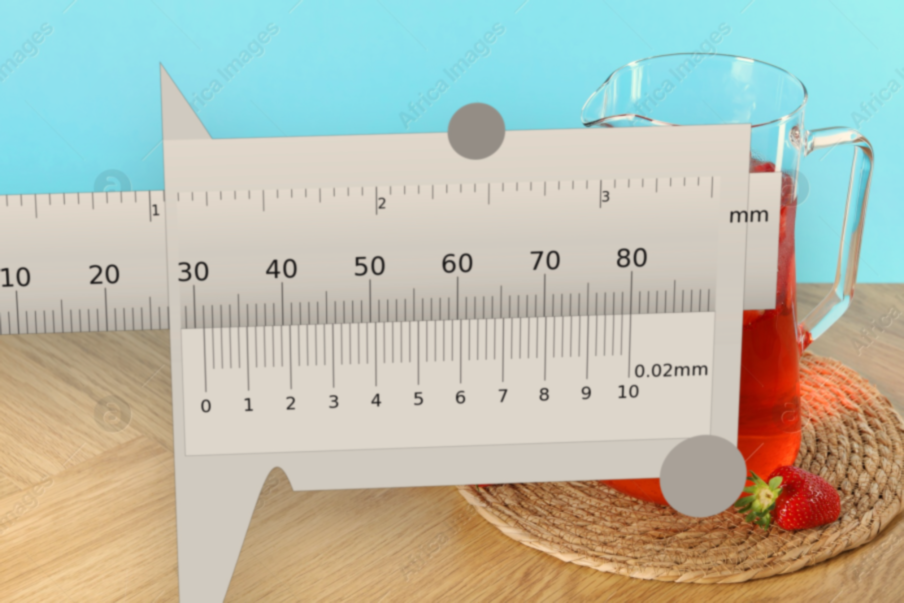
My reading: 31.0,mm
